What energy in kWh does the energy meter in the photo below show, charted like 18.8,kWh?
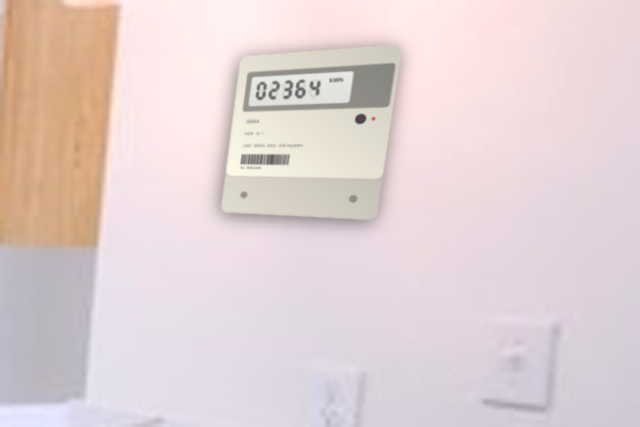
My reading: 2364,kWh
